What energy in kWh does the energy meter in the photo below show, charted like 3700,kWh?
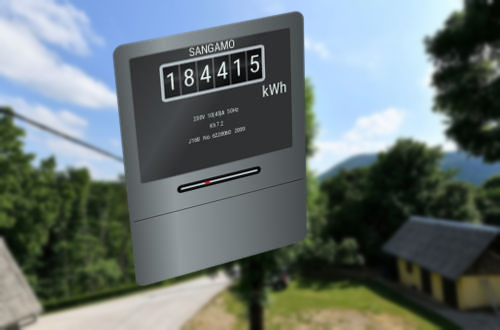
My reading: 184415,kWh
